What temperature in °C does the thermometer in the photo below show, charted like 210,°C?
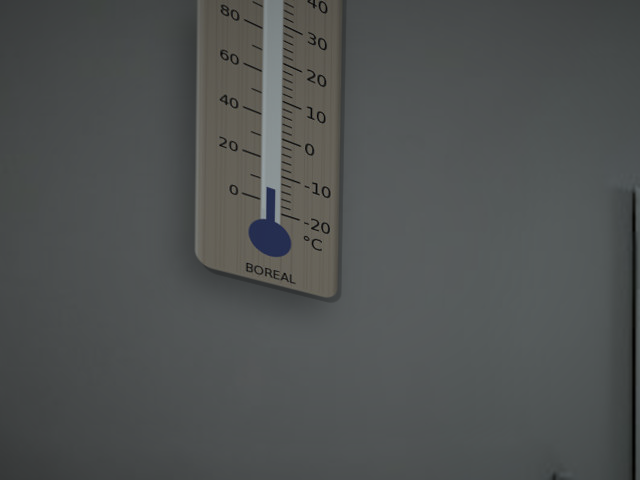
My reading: -14,°C
